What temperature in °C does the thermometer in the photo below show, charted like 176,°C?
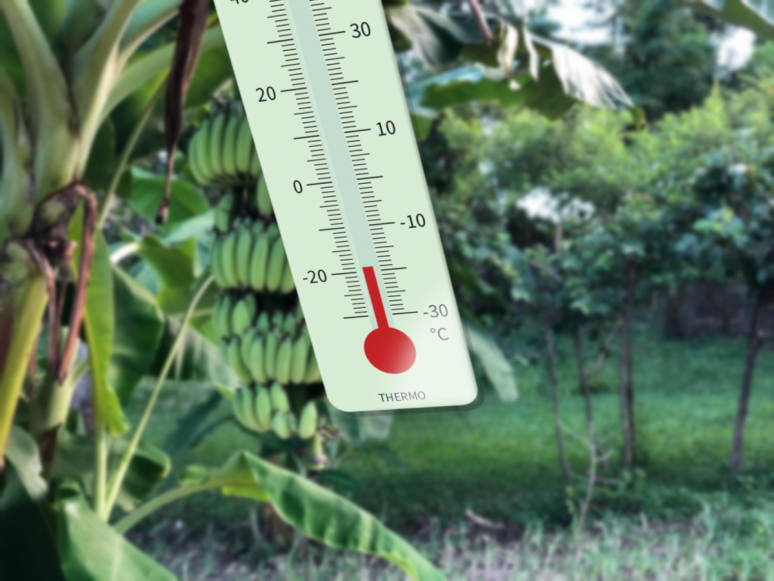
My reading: -19,°C
